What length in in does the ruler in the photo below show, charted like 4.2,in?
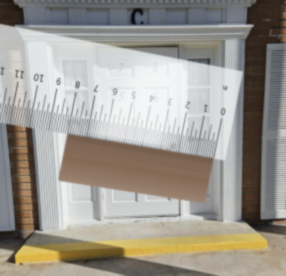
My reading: 8,in
